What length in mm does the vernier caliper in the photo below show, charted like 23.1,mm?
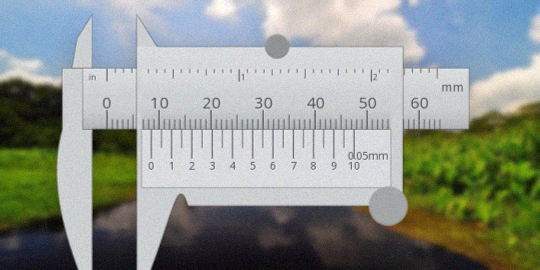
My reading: 8.5,mm
